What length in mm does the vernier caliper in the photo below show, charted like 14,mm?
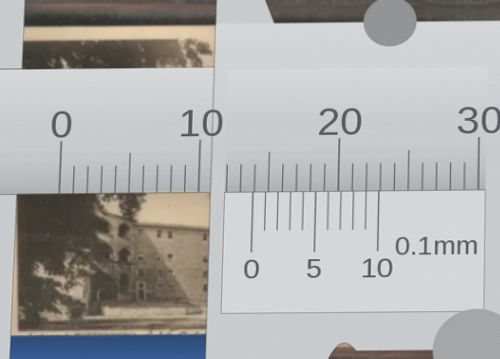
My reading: 13.9,mm
